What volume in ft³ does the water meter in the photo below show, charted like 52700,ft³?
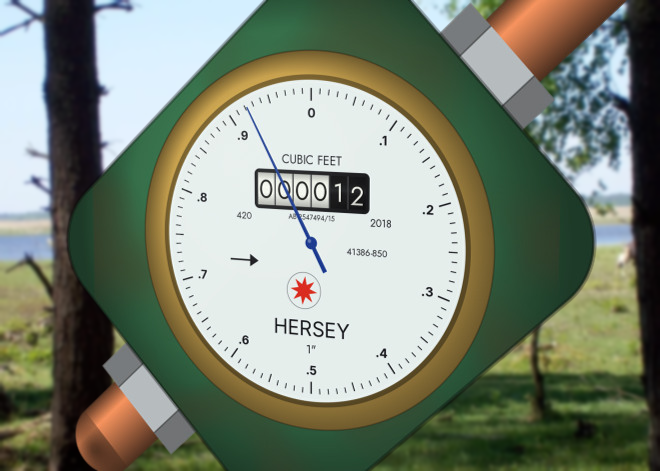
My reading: 11.92,ft³
